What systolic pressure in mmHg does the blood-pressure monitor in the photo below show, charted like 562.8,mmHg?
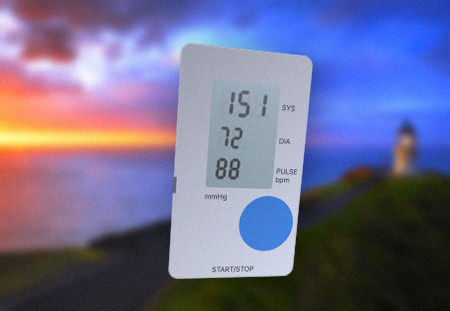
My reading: 151,mmHg
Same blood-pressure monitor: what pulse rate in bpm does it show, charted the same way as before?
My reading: 88,bpm
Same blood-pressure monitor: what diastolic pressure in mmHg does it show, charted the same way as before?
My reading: 72,mmHg
